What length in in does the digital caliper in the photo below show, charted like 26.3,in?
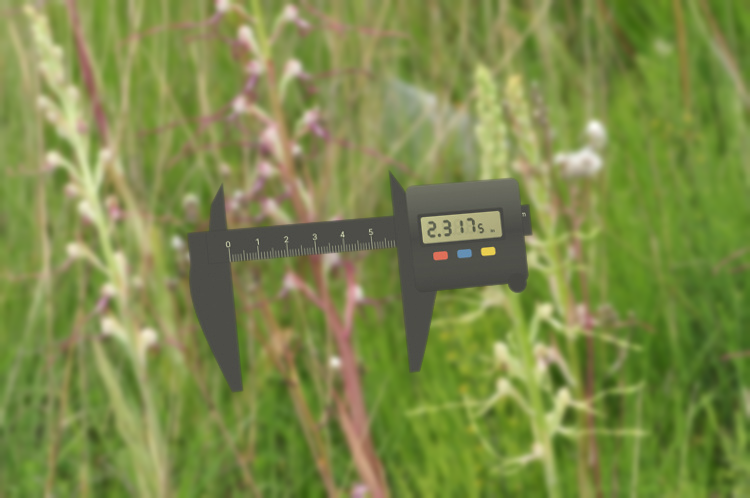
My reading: 2.3175,in
